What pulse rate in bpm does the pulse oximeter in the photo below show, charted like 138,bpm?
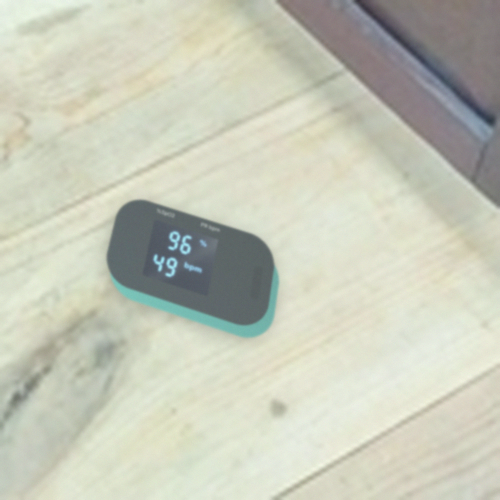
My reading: 49,bpm
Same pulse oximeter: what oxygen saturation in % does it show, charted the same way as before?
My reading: 96,%
